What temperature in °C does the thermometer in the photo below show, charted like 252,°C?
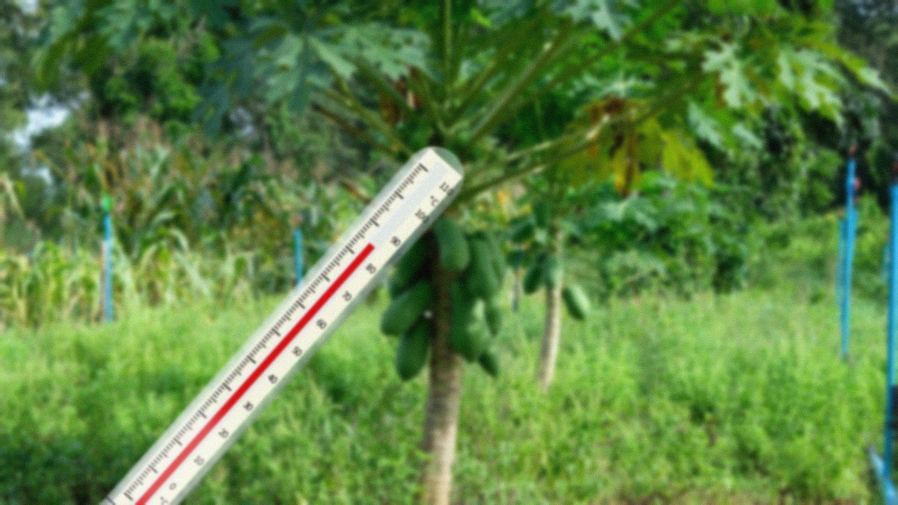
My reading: 85,°C
